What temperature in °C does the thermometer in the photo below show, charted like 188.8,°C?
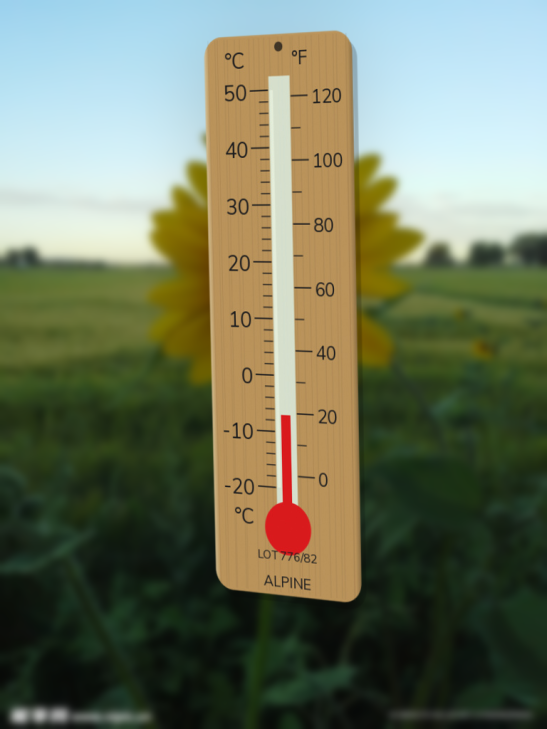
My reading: -7,°C
